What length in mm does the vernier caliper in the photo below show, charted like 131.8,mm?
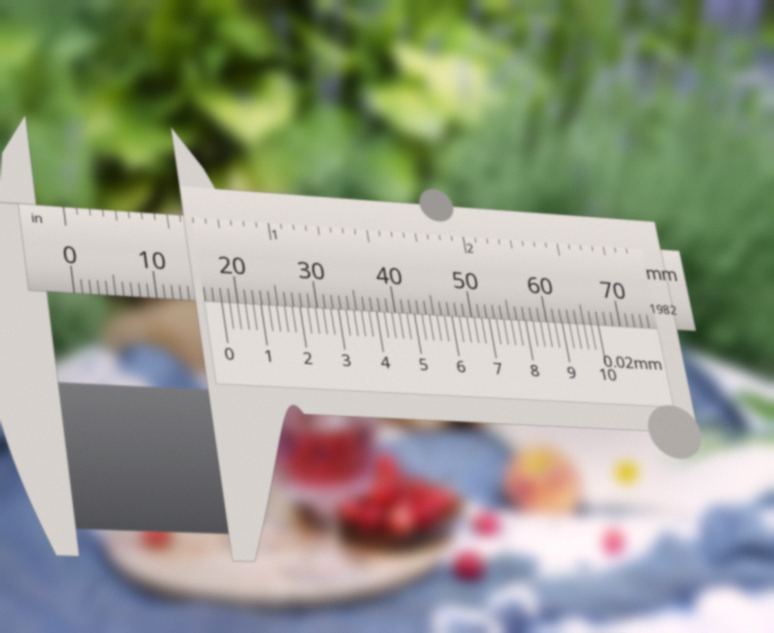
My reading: 18.0,mm
